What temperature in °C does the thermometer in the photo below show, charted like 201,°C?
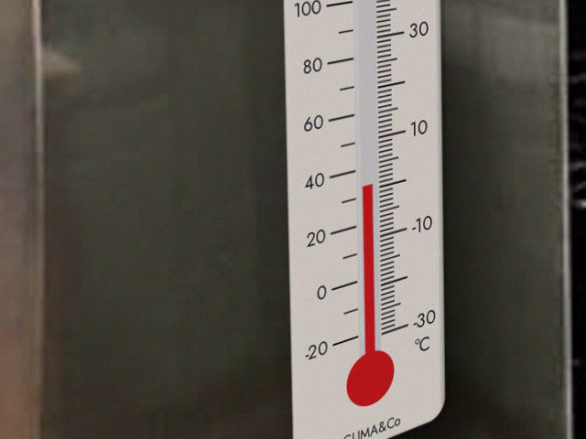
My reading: 1,°C
